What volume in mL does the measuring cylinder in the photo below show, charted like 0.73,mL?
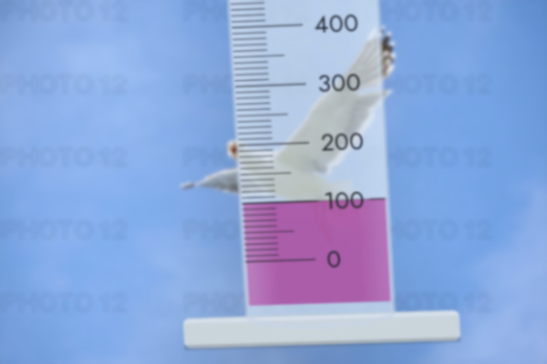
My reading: 100,mL
